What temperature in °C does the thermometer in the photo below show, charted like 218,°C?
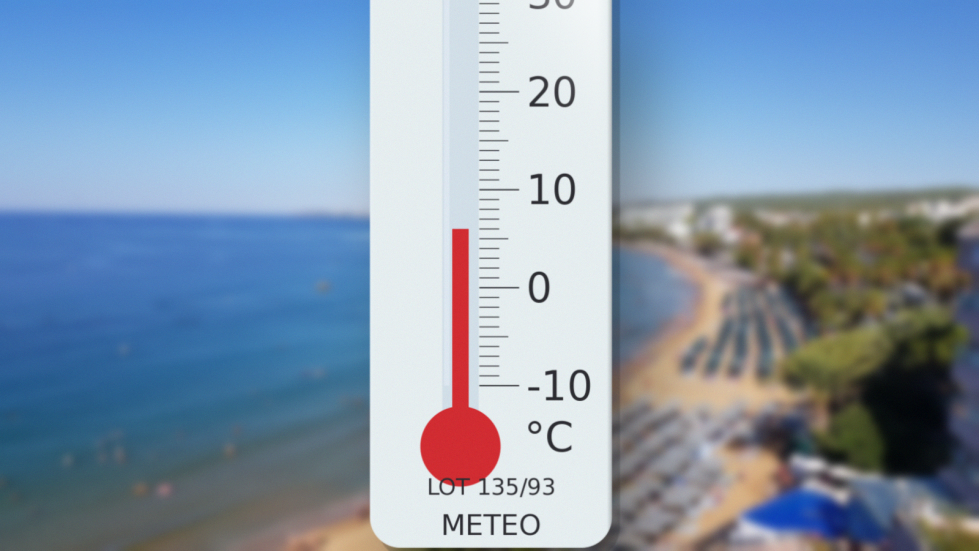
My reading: 6,°C
